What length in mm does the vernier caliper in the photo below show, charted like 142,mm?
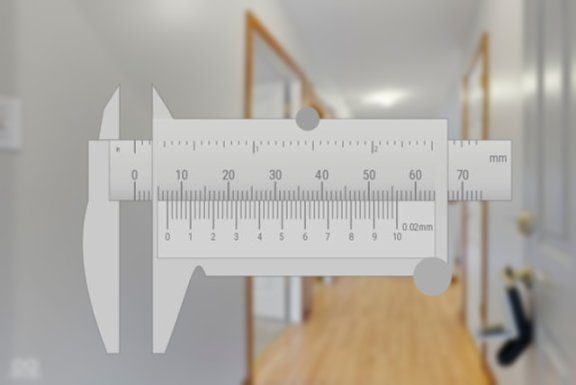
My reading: 7.0,mm
